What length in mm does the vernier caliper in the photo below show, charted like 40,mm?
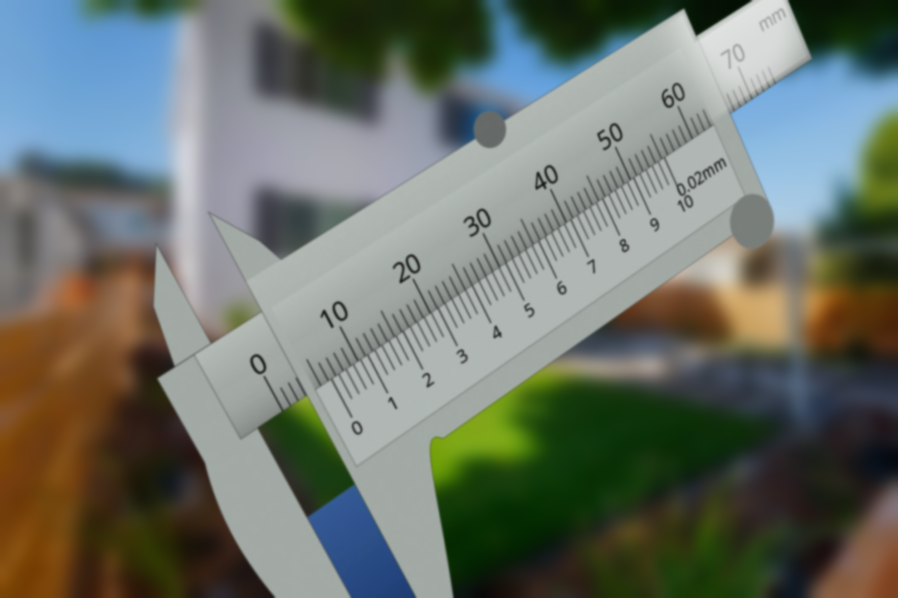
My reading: 6.4,mm
